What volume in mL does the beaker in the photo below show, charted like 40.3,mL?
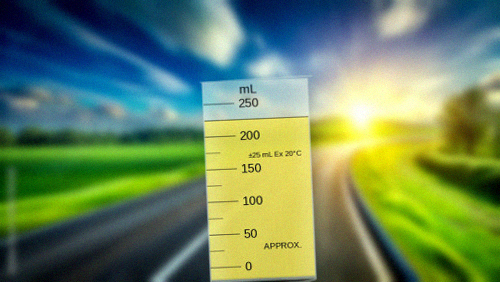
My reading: 225,mL
